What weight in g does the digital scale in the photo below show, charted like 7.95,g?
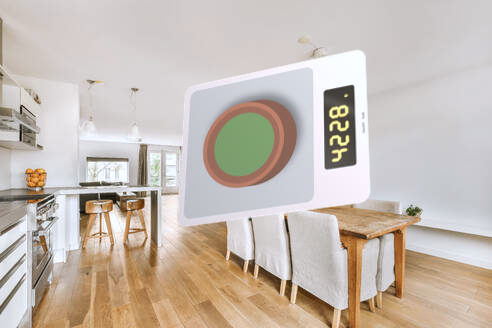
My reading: 4228,g
